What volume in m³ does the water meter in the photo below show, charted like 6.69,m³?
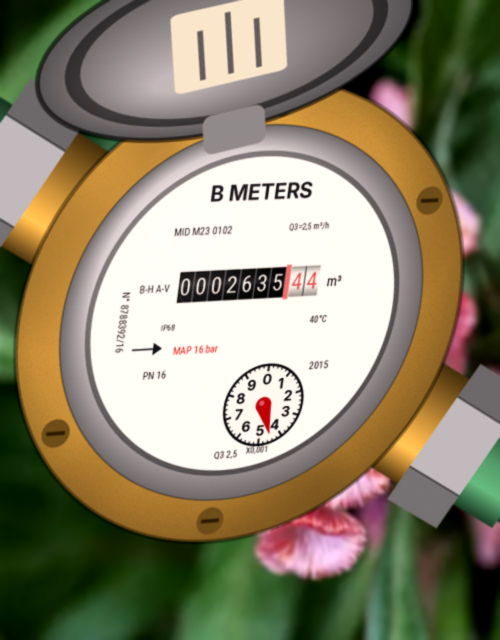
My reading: 2635.444,m³
